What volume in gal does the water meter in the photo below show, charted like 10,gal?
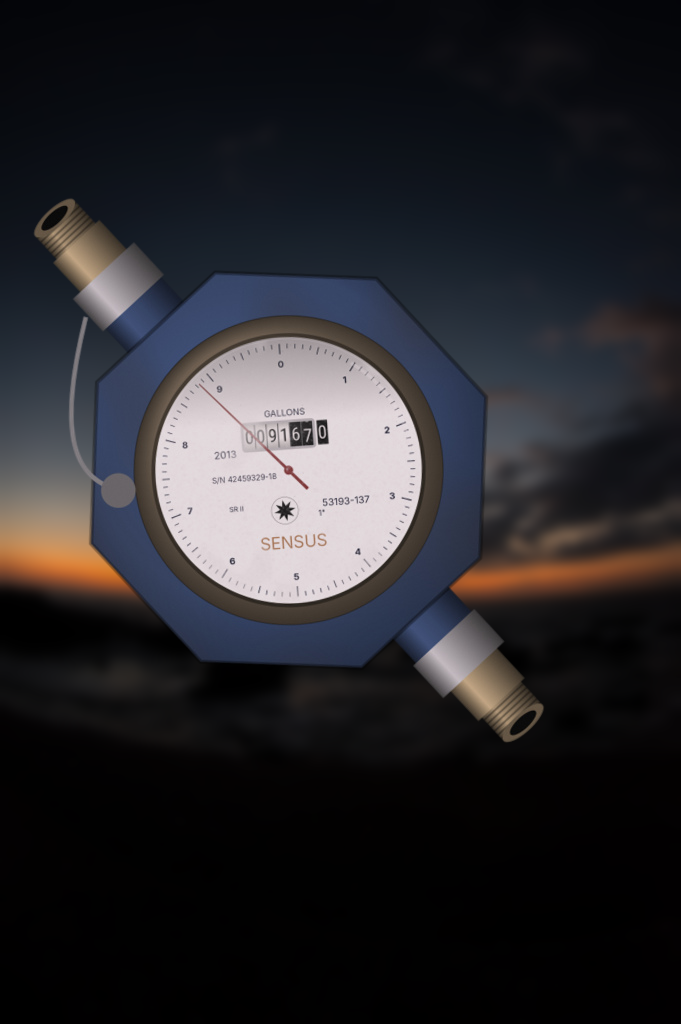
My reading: 91668.8,gal
